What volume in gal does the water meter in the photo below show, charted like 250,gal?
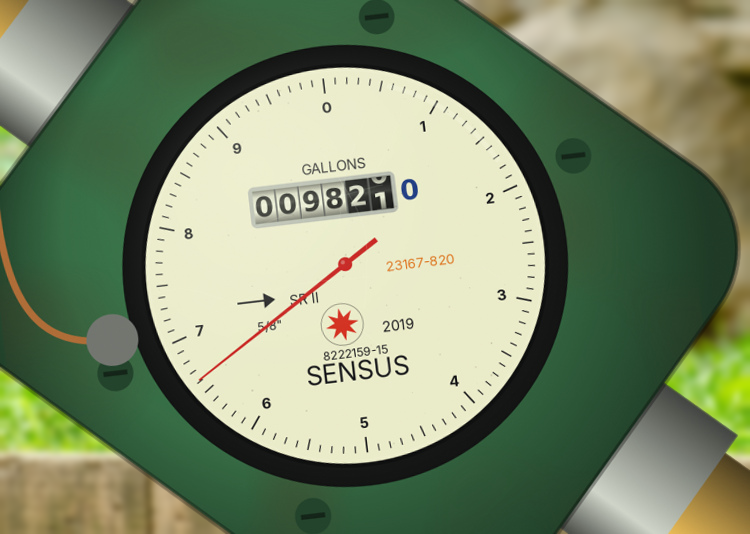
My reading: 98206.6,gal
